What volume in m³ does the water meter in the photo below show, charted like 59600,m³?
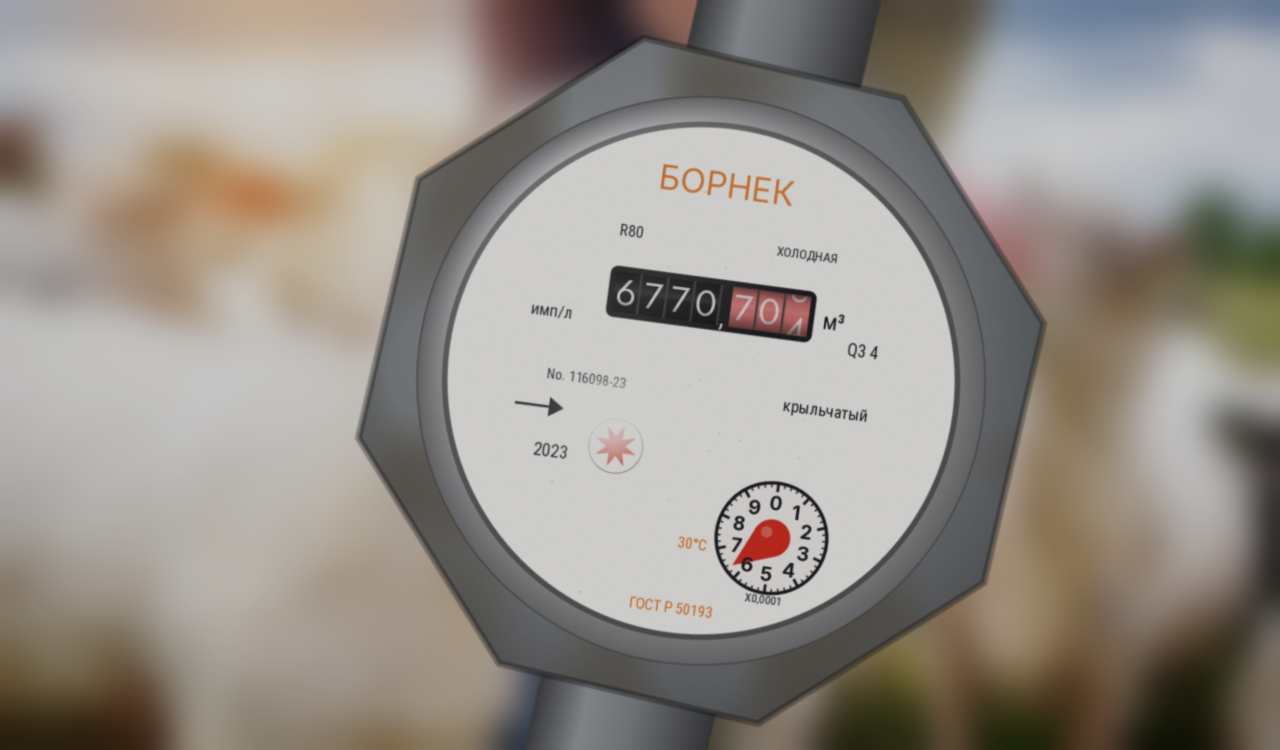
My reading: 6770.7036,m³
